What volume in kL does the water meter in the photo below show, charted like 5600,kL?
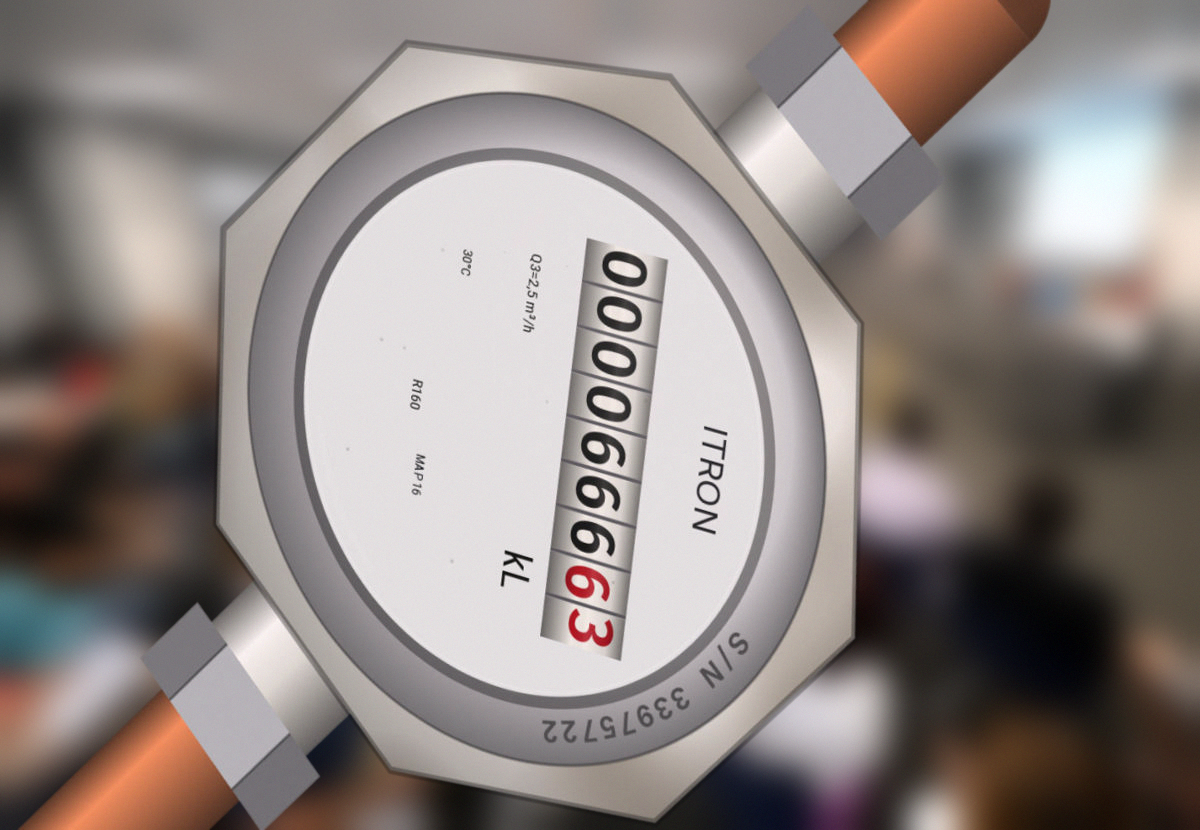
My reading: 666.63,kL
